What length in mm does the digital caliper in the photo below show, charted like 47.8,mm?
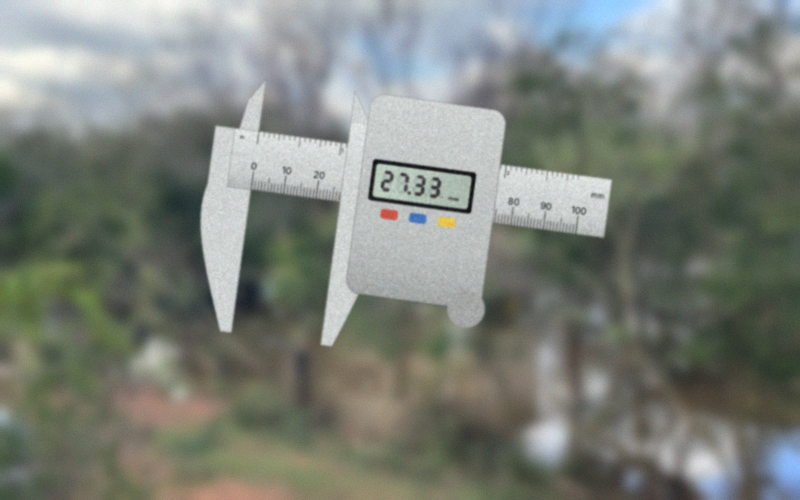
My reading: 27.33,mm
